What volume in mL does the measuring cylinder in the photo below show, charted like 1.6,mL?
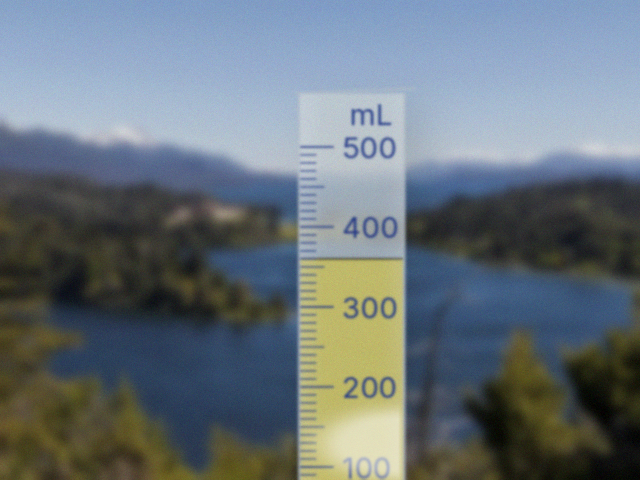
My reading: 360,mL
